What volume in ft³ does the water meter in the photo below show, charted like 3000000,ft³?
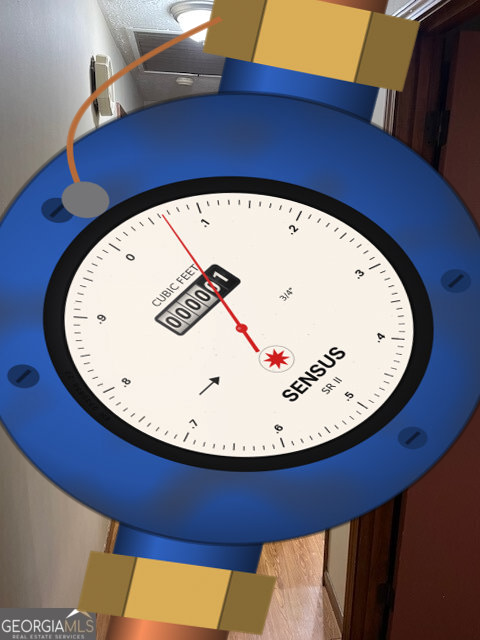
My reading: 1.06,ft³
